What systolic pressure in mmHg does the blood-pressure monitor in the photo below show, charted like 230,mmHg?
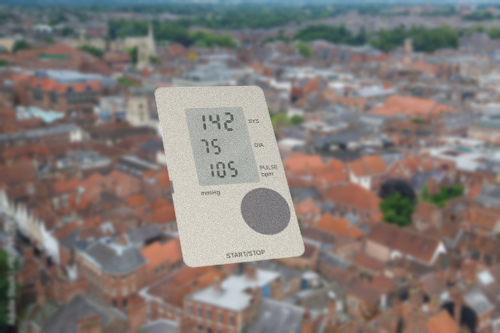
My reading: 142,mmHg
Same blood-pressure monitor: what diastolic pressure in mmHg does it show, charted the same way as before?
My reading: 75,mmHg
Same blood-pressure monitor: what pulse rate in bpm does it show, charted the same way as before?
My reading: 105,bpm
